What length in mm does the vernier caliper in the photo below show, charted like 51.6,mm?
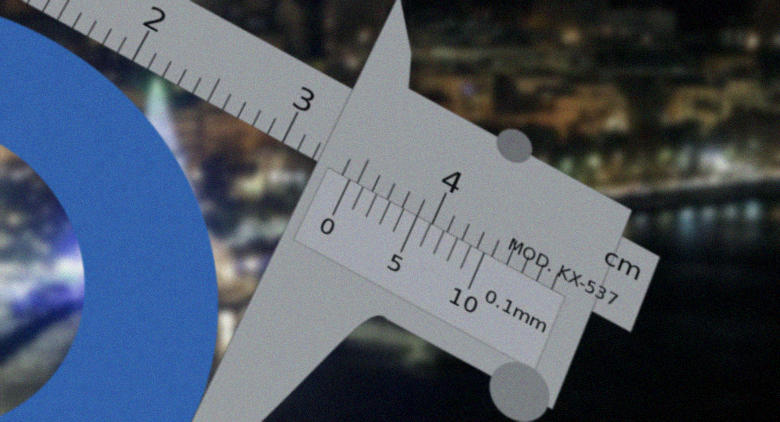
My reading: 34.5,mm
